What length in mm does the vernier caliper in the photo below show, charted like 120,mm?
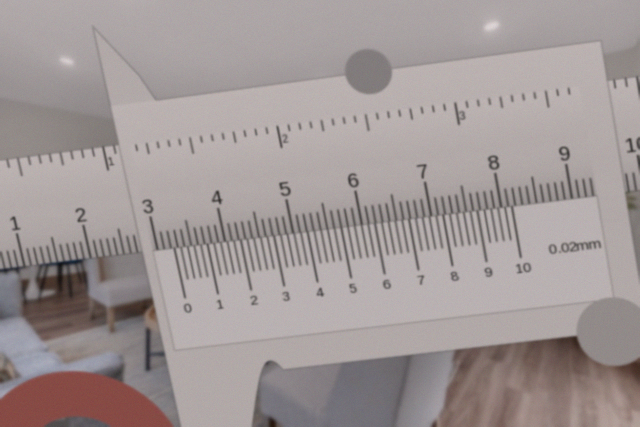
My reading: 32.5,mm
